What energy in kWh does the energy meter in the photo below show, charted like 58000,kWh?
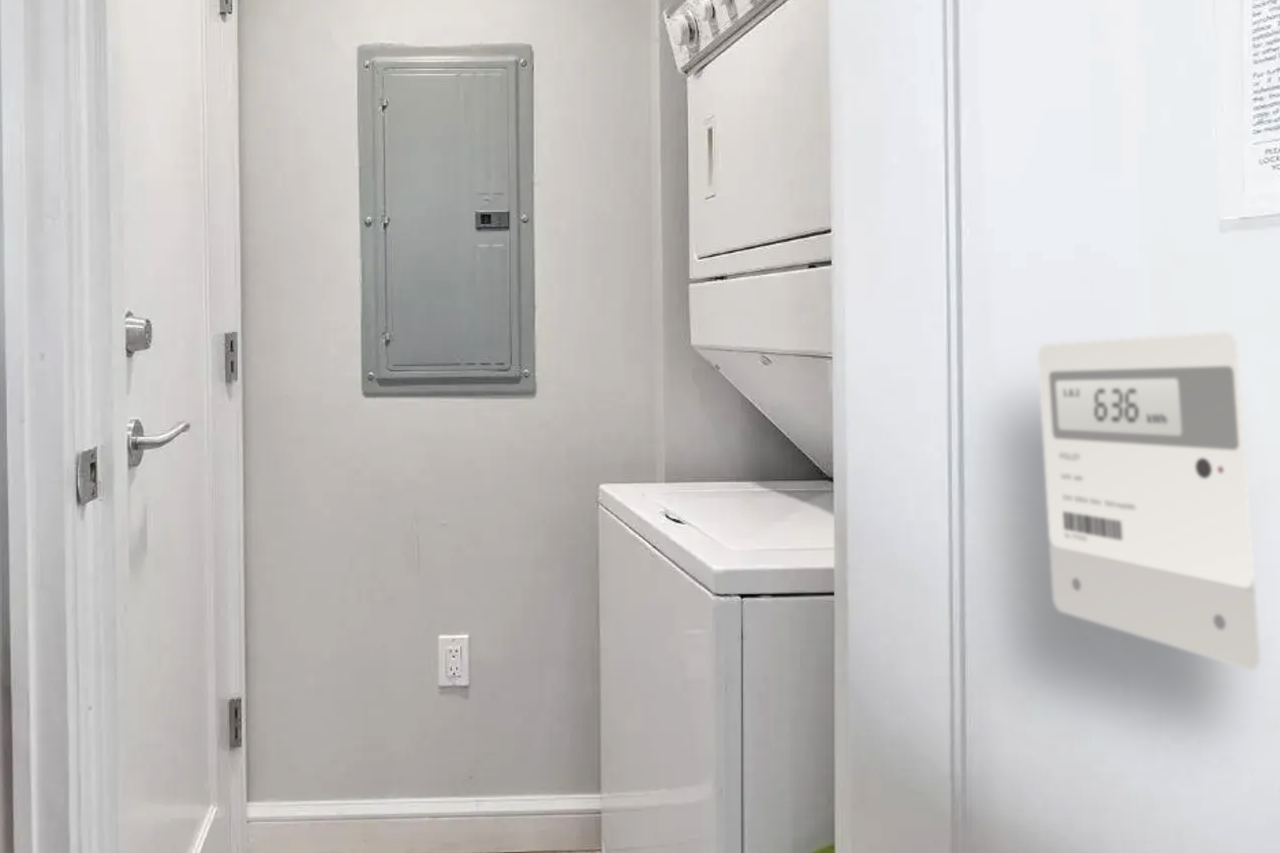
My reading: 636,kWh
